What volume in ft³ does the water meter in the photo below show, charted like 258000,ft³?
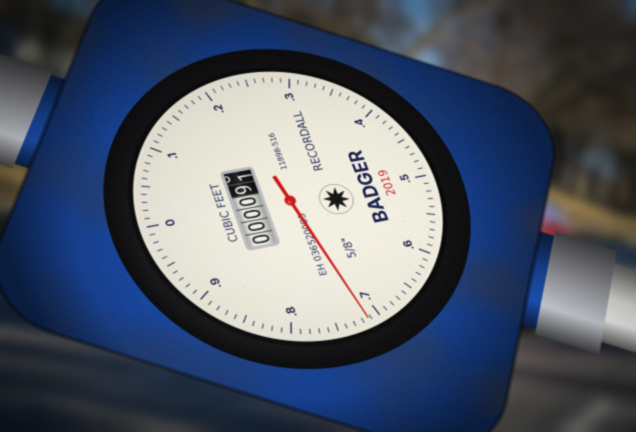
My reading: 90.71,ft³
